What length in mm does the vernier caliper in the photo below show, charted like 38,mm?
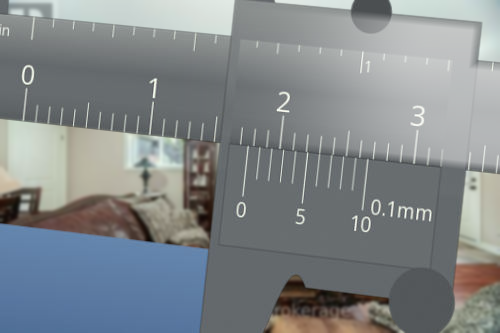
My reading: 17.6,mm
